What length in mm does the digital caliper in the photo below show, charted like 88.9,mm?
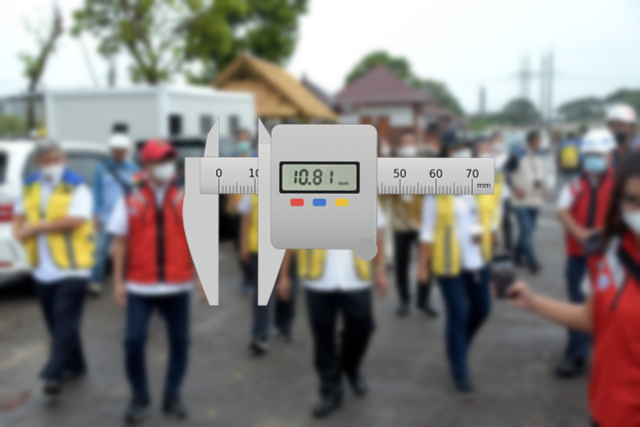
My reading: 10.81,mm
